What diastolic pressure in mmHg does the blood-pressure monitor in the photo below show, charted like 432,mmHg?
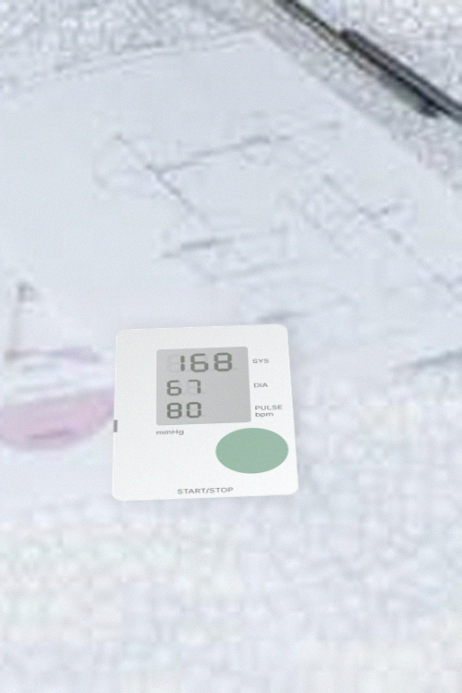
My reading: 67,mmHg
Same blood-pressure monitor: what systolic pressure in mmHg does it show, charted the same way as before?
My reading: 168,mmHg
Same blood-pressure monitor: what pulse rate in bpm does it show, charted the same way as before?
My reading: 80,bpm
